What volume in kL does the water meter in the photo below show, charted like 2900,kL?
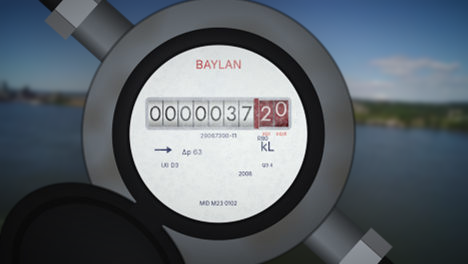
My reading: 37.20,kL
